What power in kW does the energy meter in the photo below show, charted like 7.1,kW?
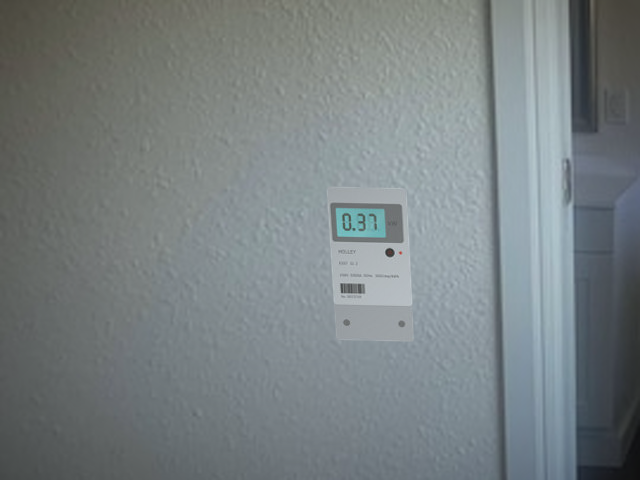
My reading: 0.37,kW
